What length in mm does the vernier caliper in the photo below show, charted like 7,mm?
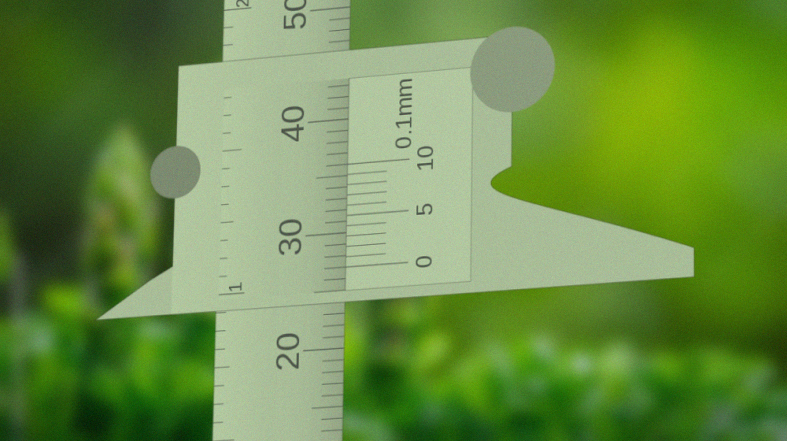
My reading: 27.0,mm
